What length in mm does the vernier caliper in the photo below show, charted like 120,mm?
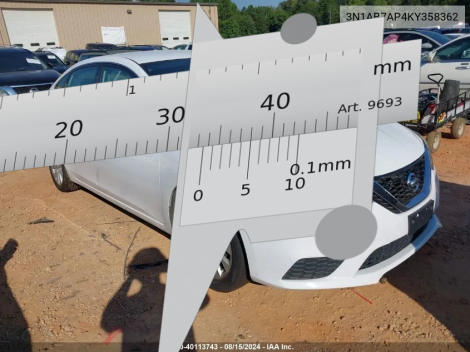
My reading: 33.5,mm
